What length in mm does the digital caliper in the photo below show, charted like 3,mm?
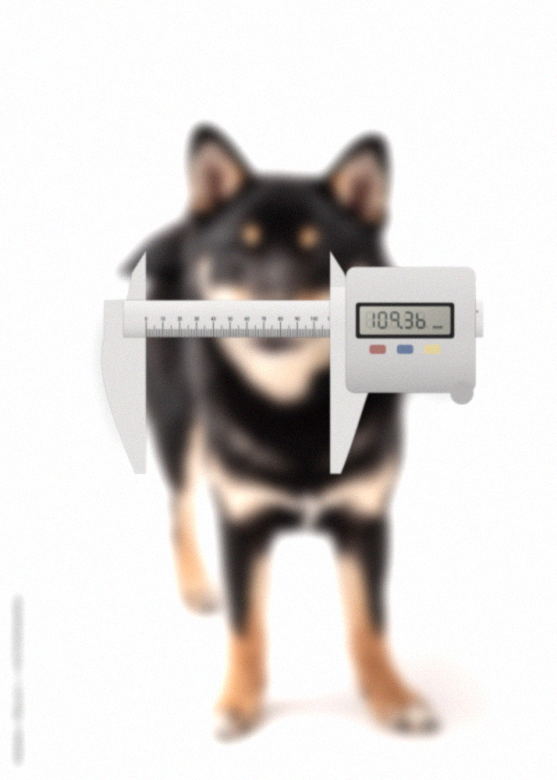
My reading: 109.36,mm
